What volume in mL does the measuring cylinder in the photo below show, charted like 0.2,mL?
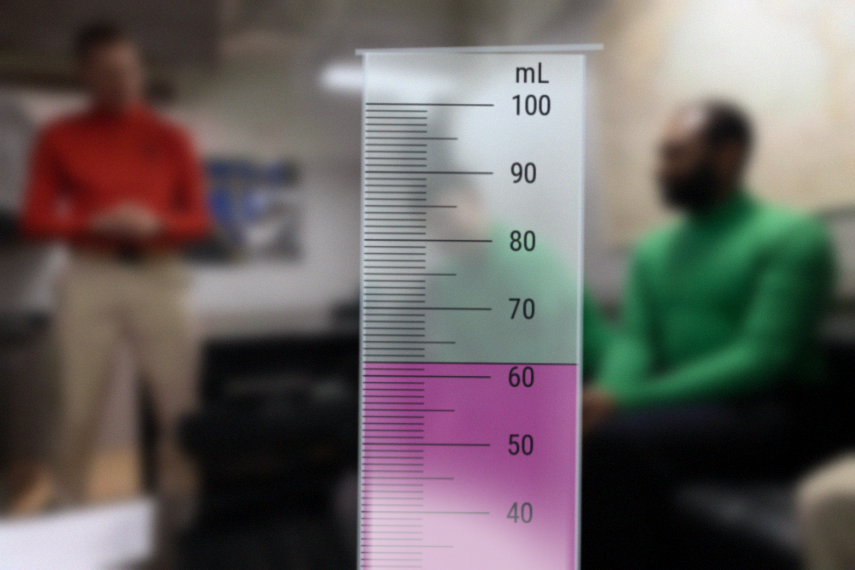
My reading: 62,mL
